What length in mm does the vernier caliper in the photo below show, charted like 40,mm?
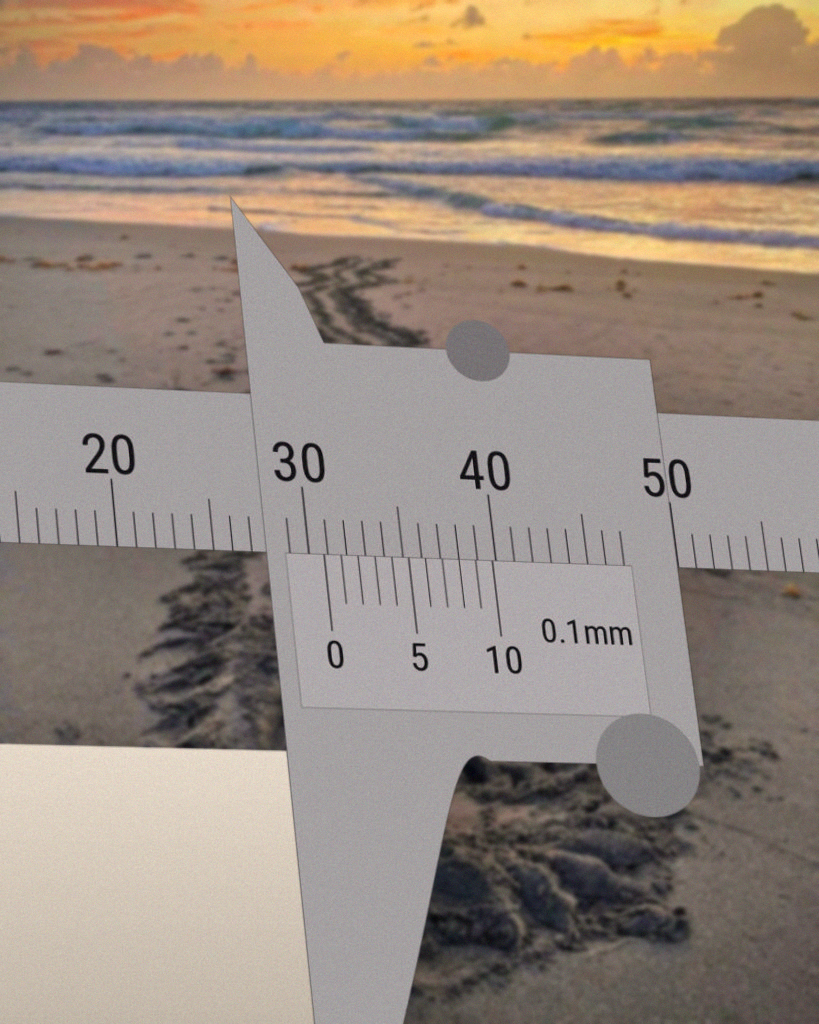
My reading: 30.8,mm
